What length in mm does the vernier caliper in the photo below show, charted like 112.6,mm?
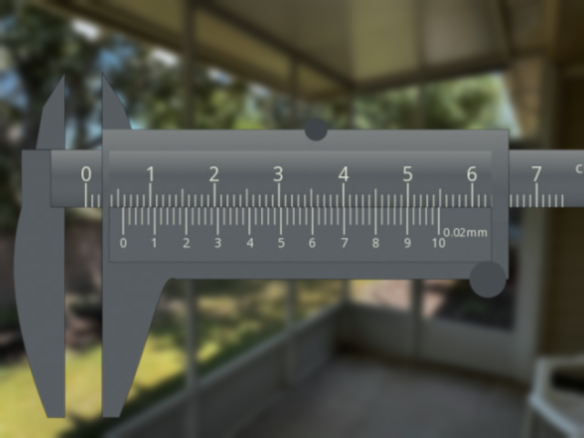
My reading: 5.8,mm
